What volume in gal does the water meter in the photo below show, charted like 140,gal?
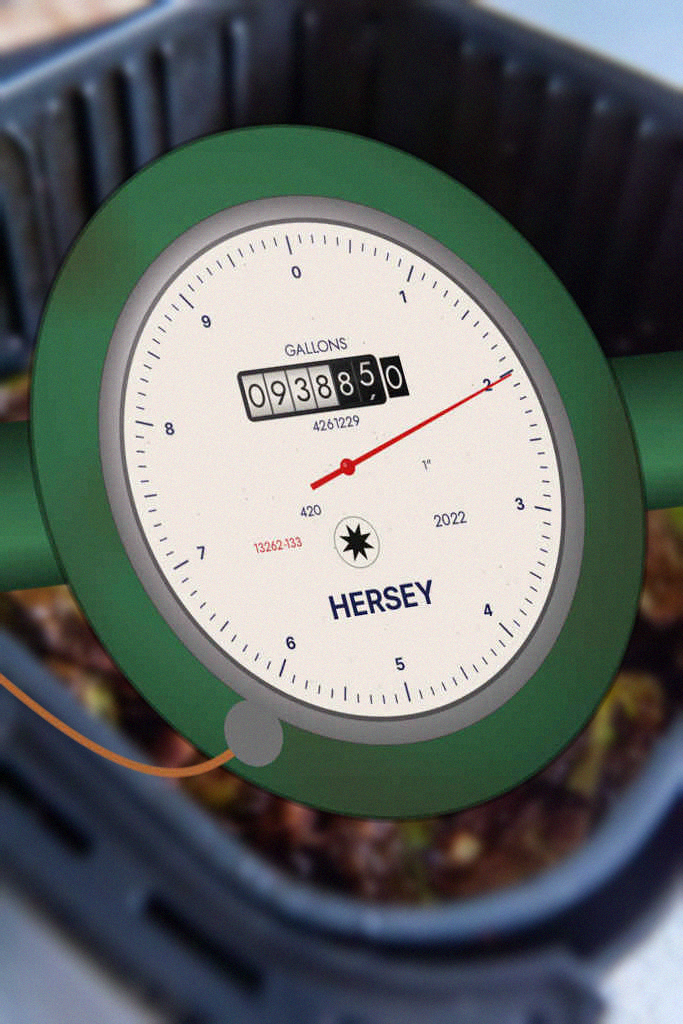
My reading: 938852.0,gal
